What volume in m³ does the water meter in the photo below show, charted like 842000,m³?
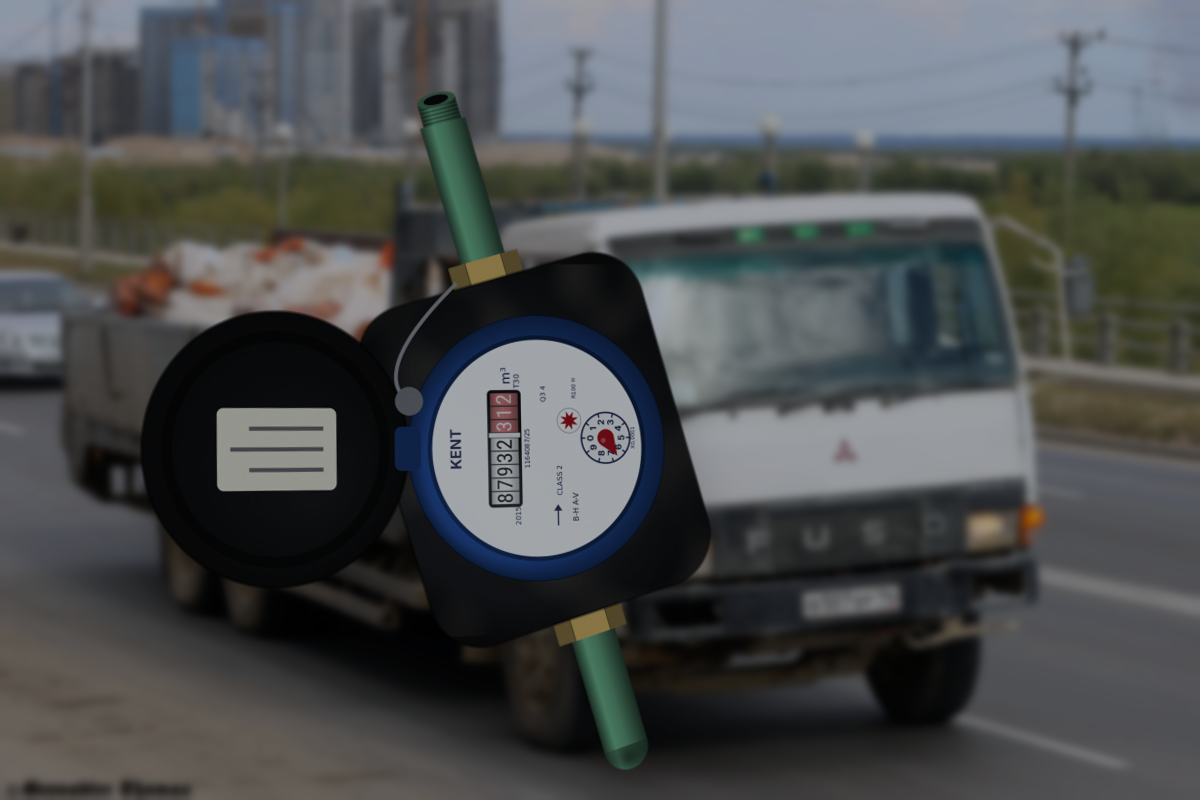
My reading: 87932.3126,m³
